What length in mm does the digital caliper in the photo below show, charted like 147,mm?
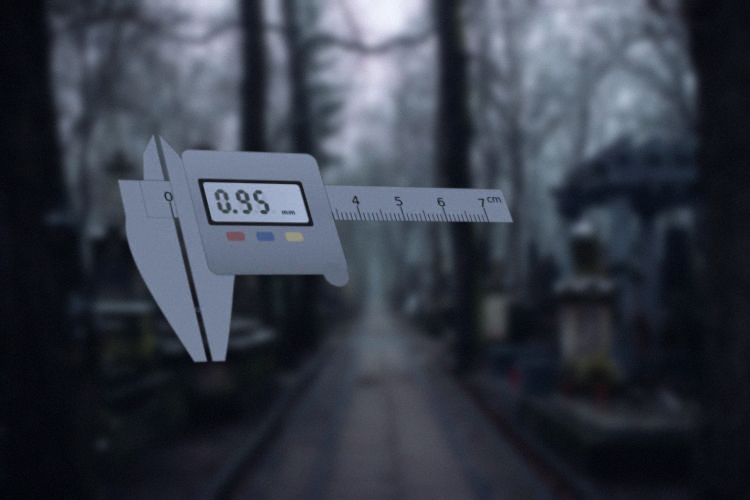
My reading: 0.95,mm
